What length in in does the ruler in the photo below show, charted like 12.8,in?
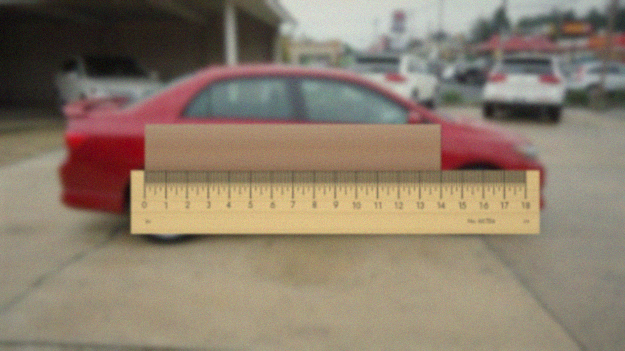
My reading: 14,in
